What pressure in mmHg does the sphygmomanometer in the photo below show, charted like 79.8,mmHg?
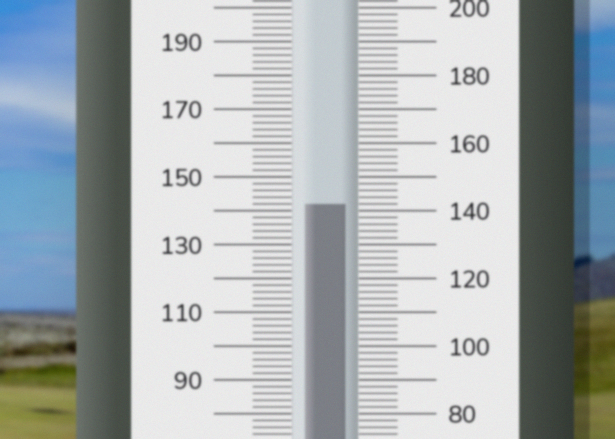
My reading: 142,mmHg
